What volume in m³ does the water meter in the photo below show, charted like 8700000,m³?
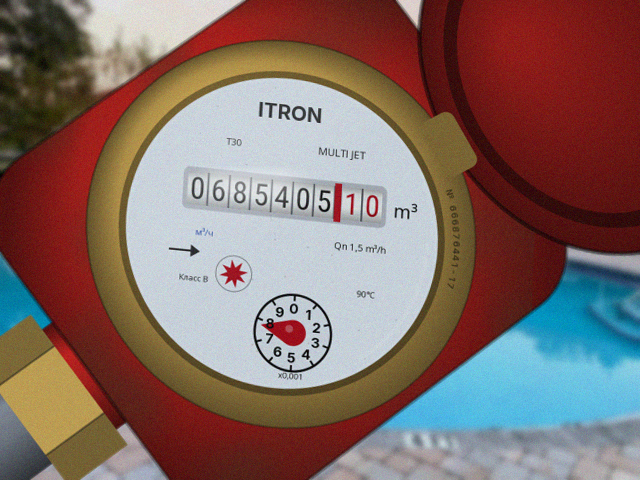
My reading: 685405.107,m³
